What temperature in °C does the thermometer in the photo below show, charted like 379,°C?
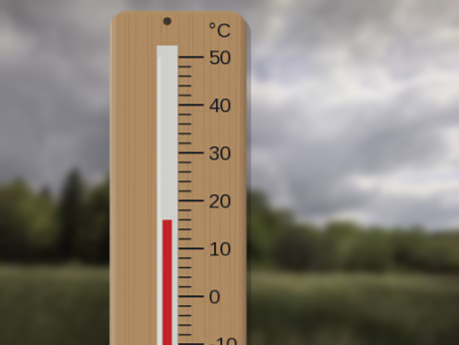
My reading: 16,°C
